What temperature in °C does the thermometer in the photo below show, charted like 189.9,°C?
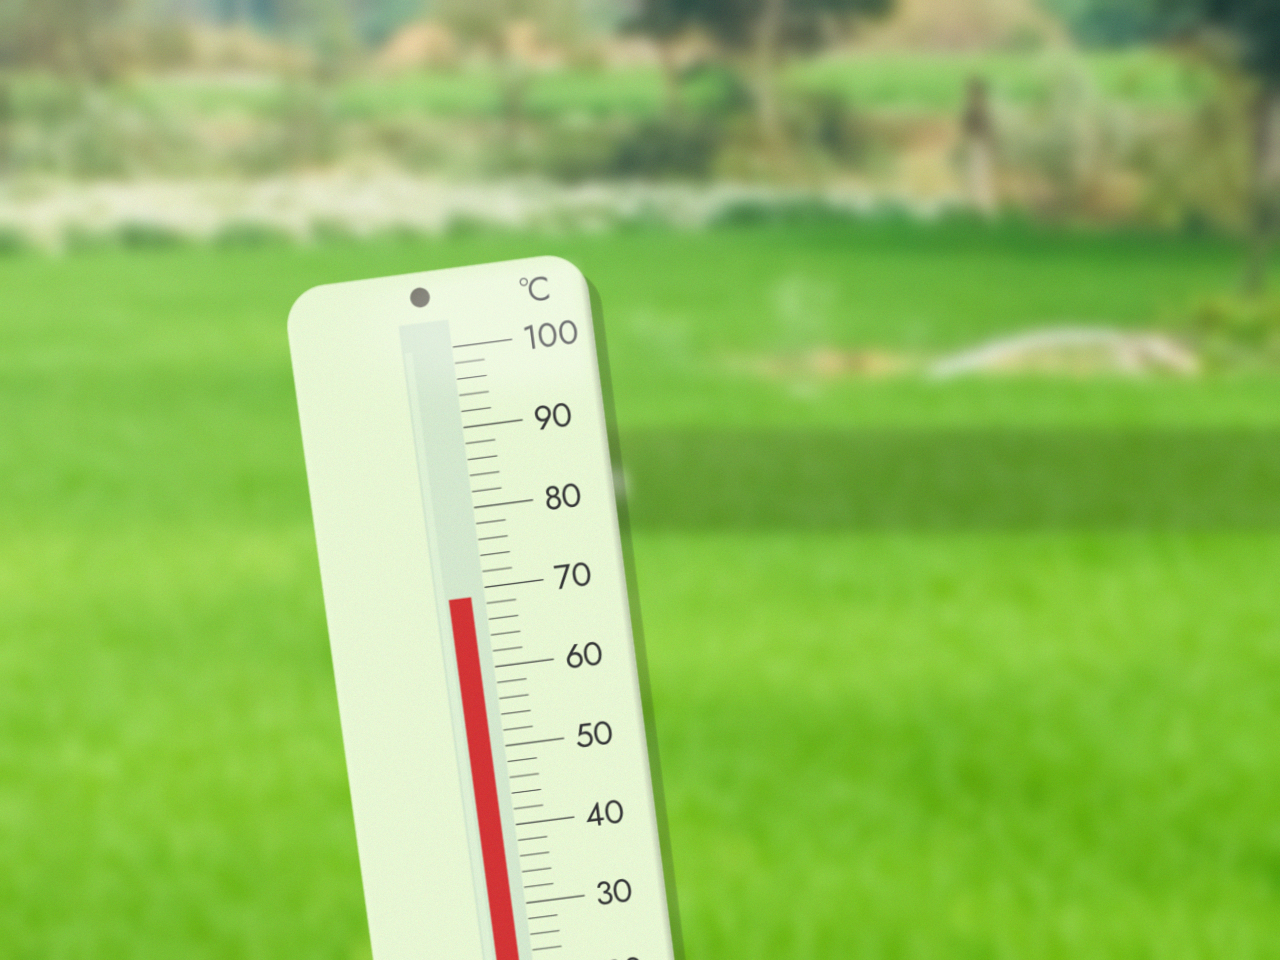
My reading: 69,°C
